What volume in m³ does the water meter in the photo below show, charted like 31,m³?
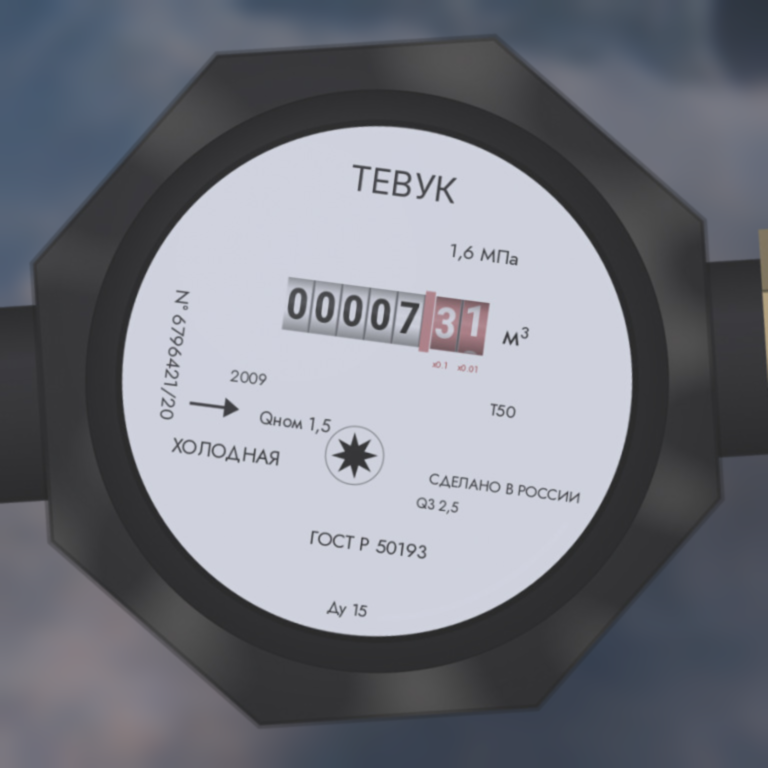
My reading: 7.31,m³
